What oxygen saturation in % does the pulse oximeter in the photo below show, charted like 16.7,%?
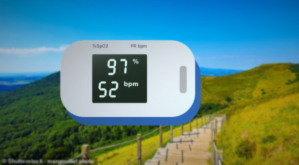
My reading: 97,%
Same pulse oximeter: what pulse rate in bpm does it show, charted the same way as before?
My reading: 52,bpm
